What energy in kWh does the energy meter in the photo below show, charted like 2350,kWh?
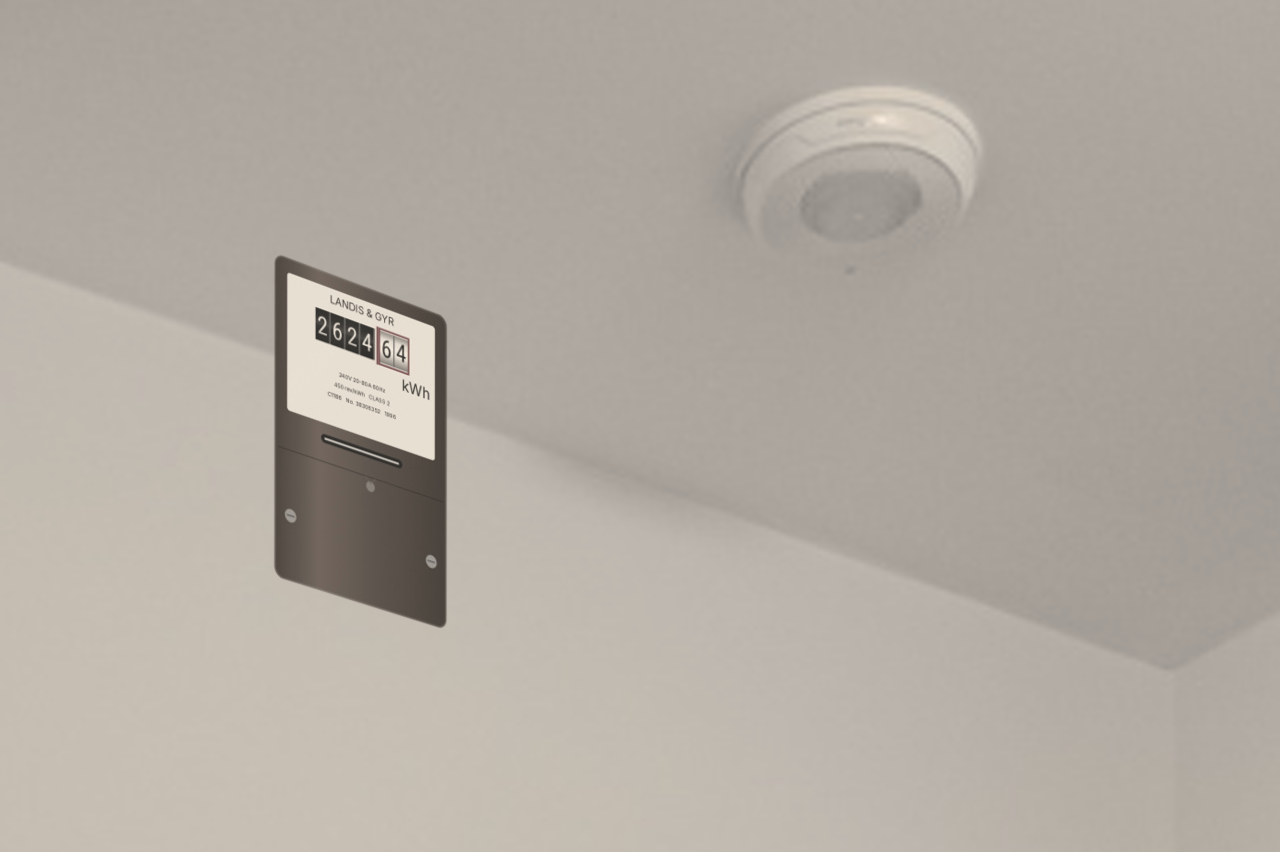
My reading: 2624.64,kWh
